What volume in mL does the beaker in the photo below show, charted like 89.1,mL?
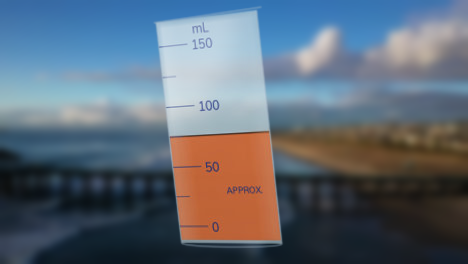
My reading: 75,mL
